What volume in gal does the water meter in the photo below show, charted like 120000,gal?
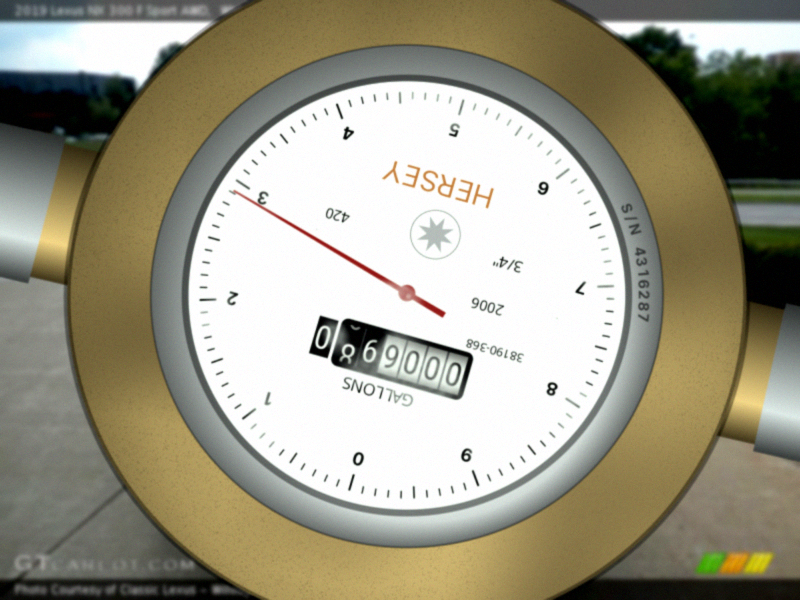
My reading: 6982.9,gal
